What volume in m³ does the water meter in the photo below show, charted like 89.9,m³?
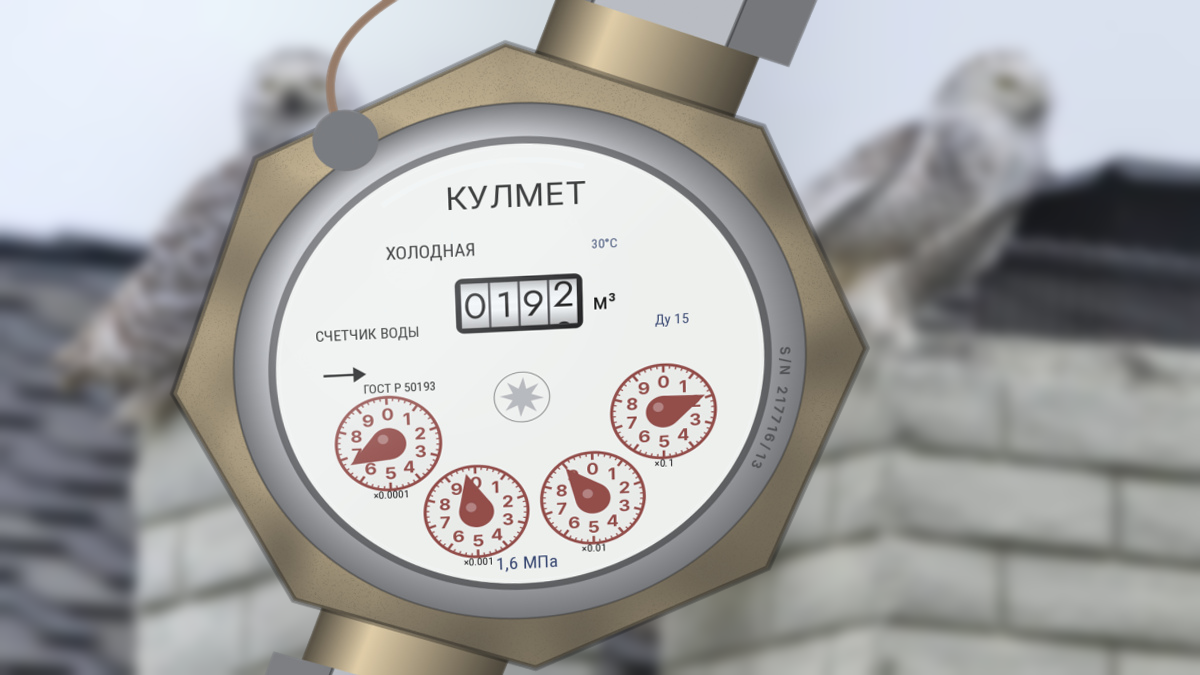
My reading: 192.1896,m³
